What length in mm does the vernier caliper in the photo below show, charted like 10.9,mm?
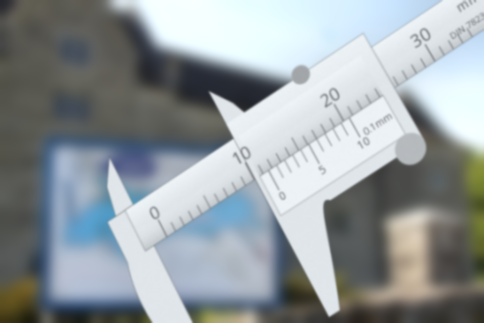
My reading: 11.6,mm
